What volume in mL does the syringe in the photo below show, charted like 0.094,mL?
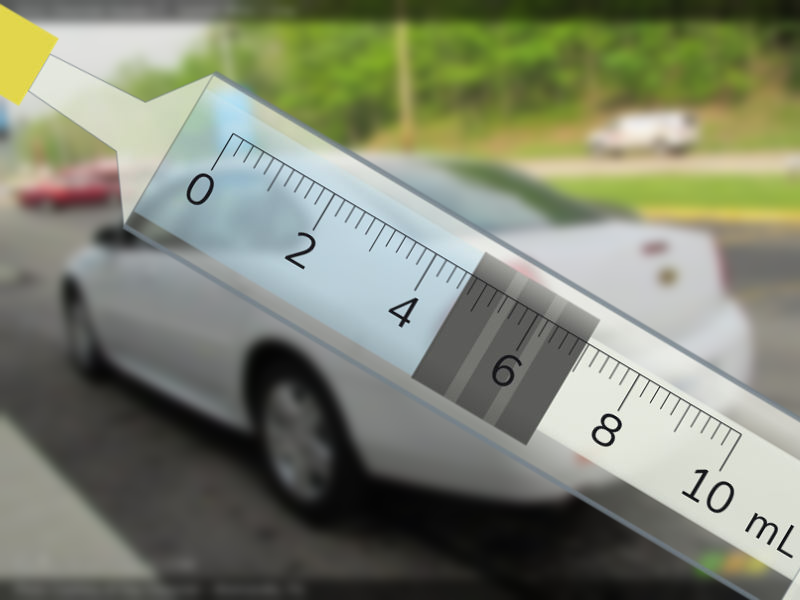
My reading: 4.7,mL
